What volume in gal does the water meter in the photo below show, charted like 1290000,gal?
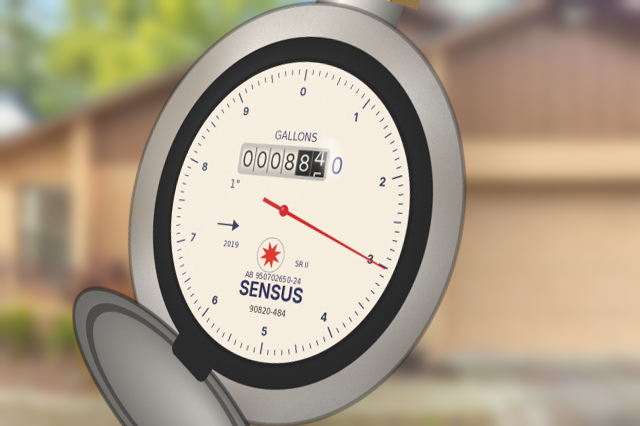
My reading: 8843.0,gal
